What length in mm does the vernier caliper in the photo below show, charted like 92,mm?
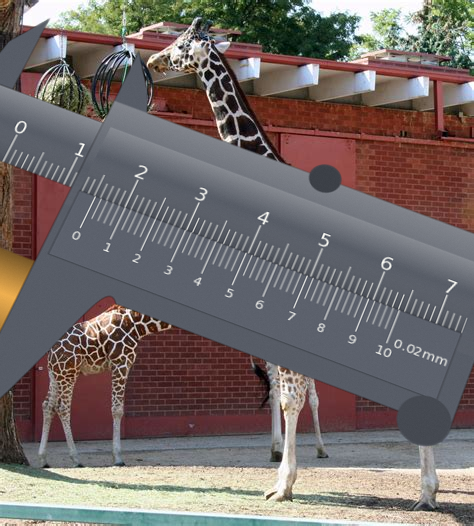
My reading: 15.2,mm
